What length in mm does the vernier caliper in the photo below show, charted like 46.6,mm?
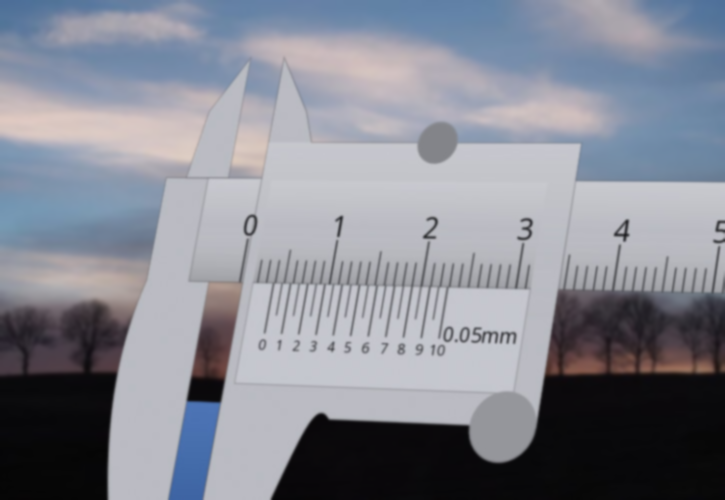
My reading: 3.8,mm
